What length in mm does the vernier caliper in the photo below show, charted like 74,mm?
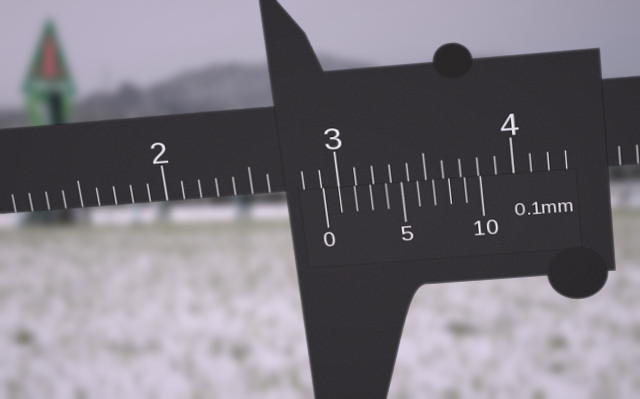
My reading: 29.1,mm
